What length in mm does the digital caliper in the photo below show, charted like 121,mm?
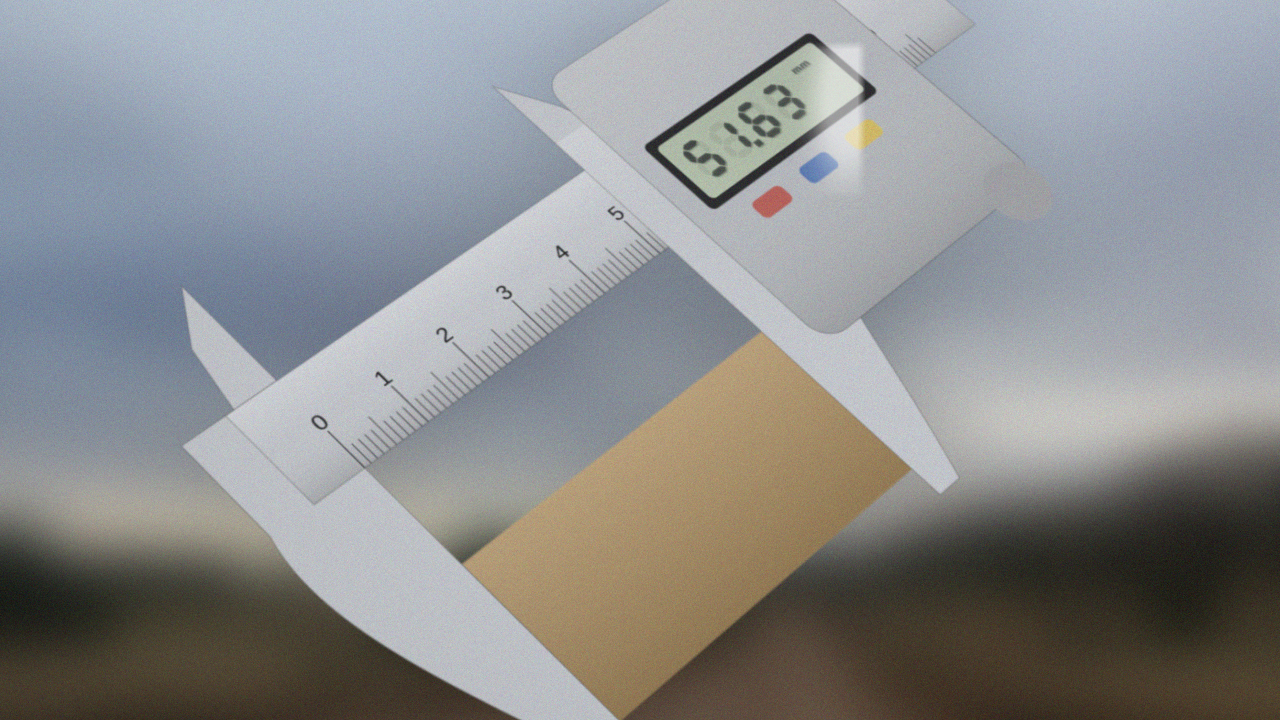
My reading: 51.63,mm
